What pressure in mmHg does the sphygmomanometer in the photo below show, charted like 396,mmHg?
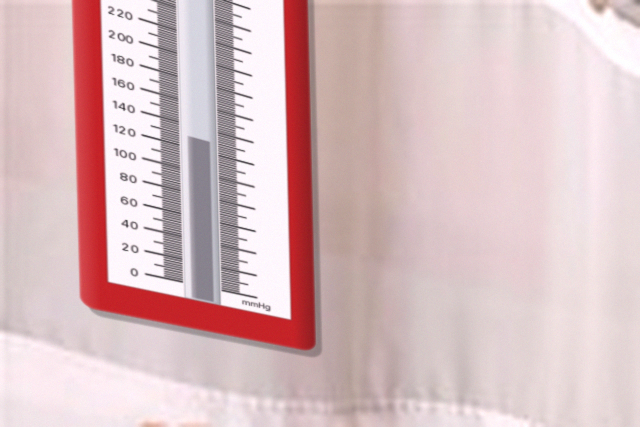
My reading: 130,mmHg
